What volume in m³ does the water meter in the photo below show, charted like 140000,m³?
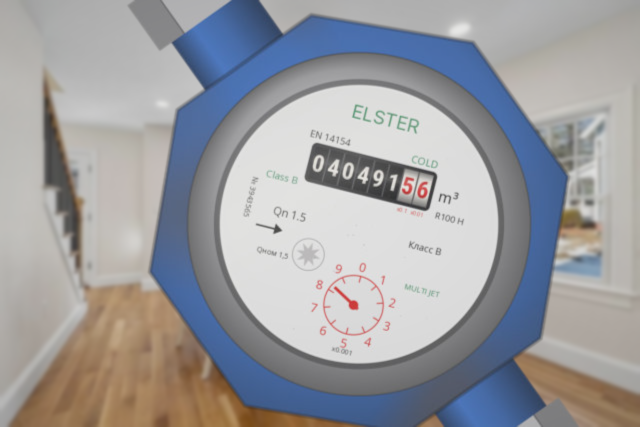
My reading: 40491.568,m³
